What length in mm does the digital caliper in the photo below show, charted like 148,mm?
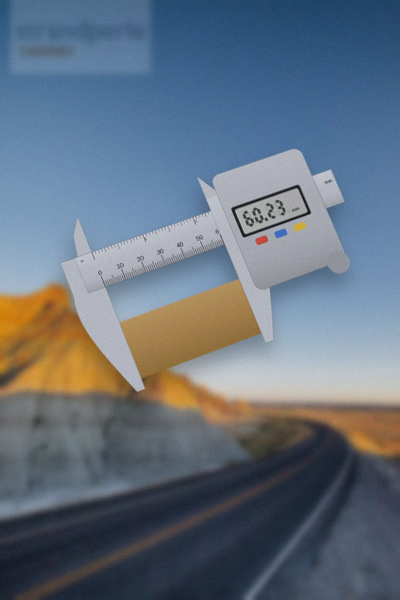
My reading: 60.23,mm
